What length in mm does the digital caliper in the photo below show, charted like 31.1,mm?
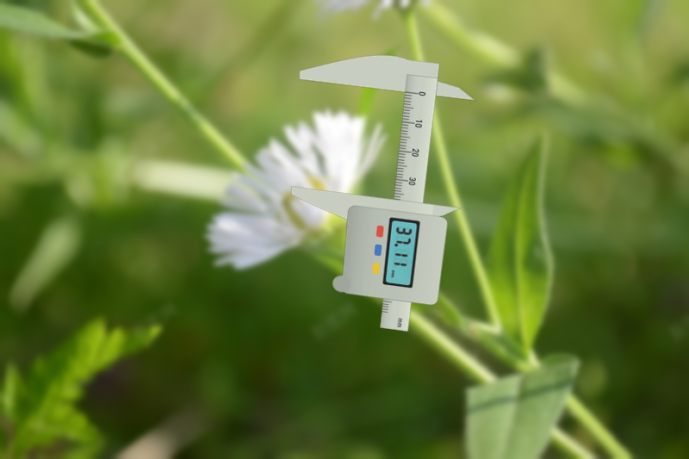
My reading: 37.11,mm
